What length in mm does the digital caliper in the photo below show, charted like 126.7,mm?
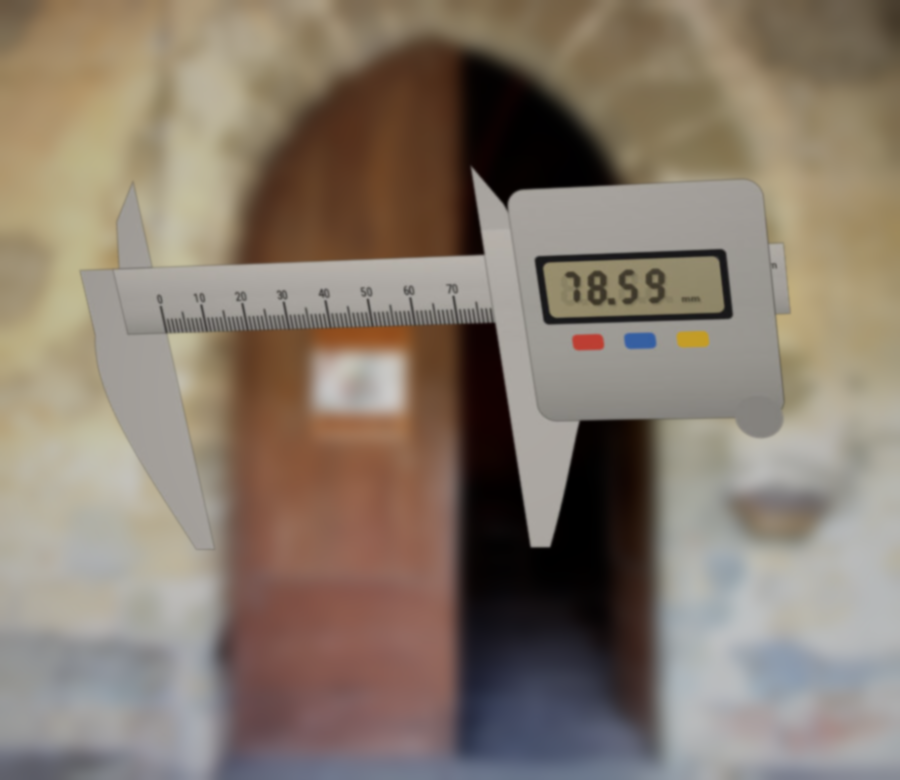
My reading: 78.59,mm
